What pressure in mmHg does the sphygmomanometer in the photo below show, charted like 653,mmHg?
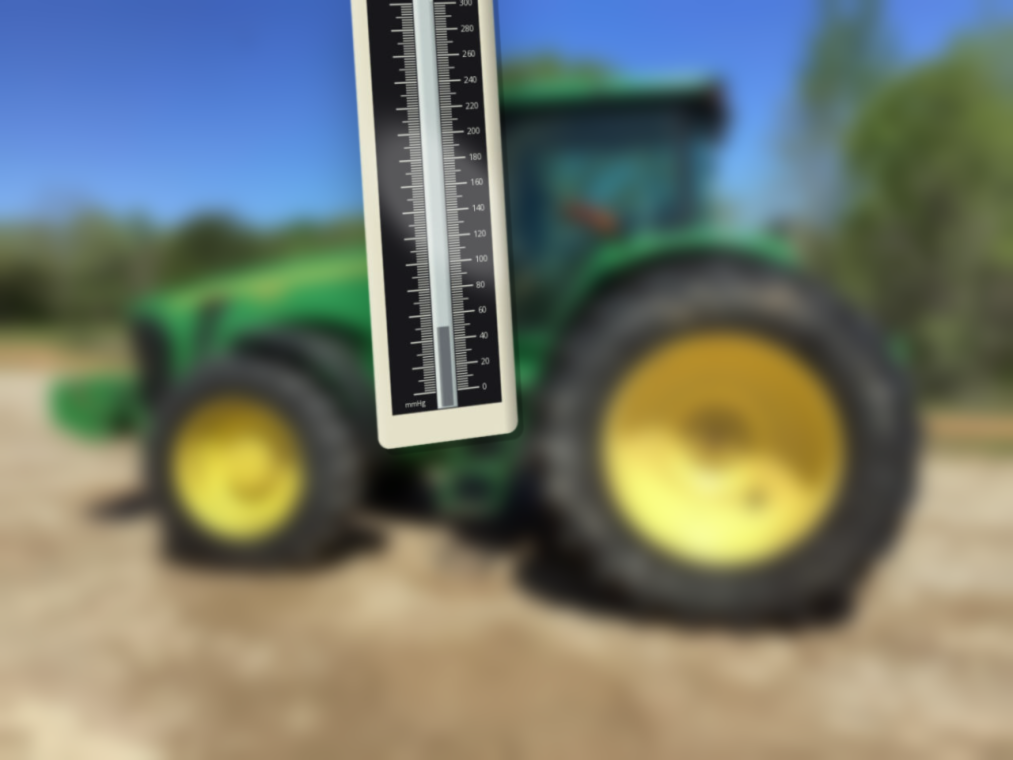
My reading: 50,mmHg
